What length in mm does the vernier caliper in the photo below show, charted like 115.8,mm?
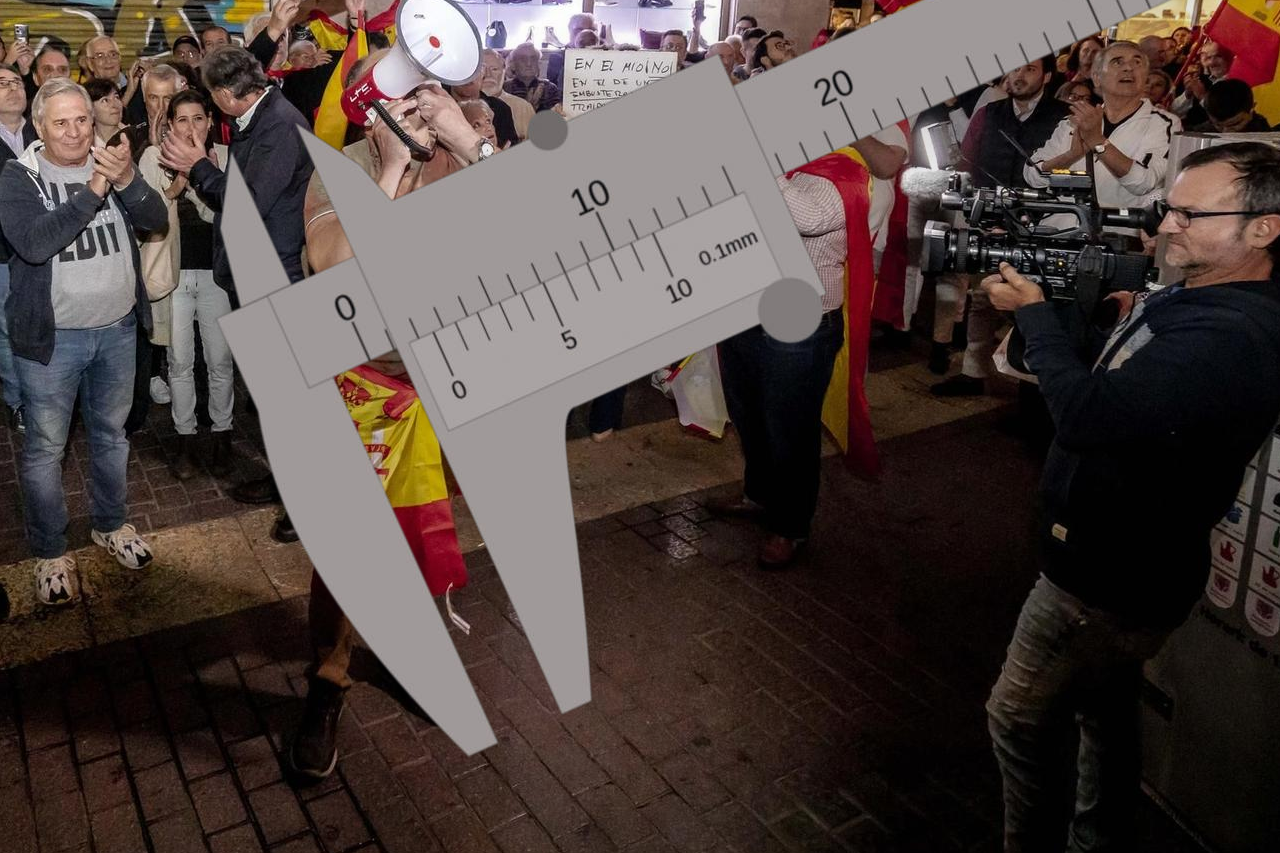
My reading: 2.6,mm
